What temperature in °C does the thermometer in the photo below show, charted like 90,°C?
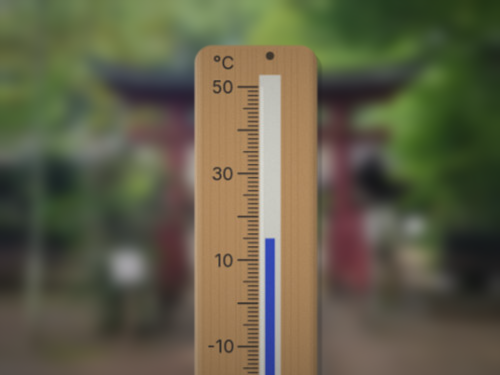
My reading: 15,°C
